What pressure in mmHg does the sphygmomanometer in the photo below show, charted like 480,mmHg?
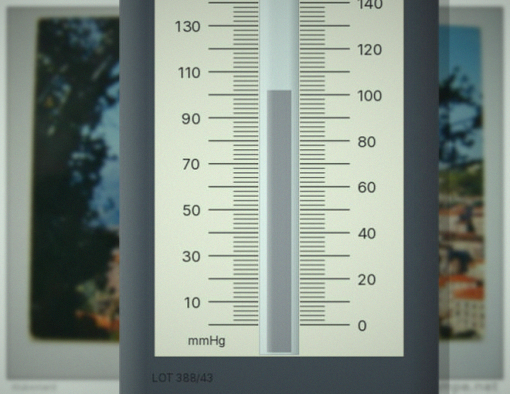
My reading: 102,mmHg
